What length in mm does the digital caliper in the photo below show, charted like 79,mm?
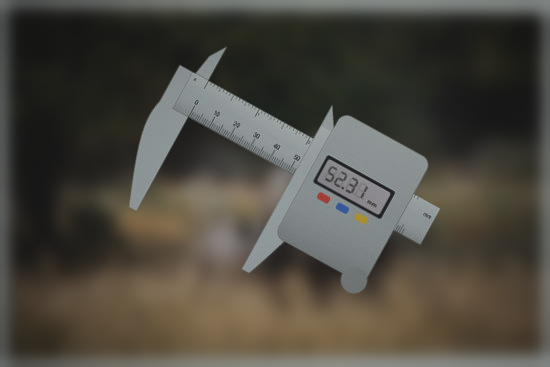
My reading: 52.31,mm
